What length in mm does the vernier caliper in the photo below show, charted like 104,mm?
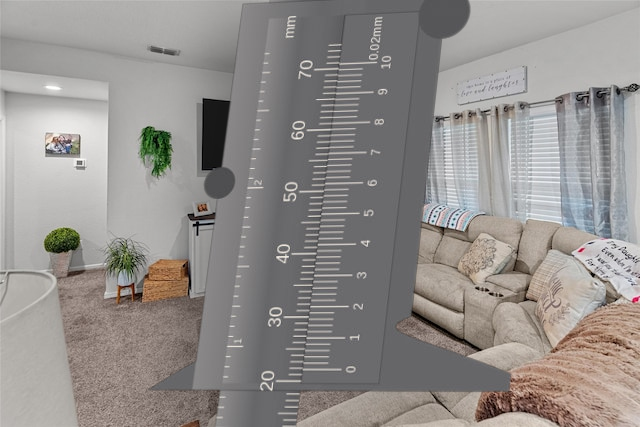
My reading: 21.8,mm
